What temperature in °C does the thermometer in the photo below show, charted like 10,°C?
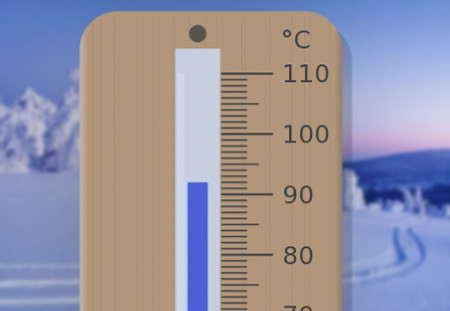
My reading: 92,°C
